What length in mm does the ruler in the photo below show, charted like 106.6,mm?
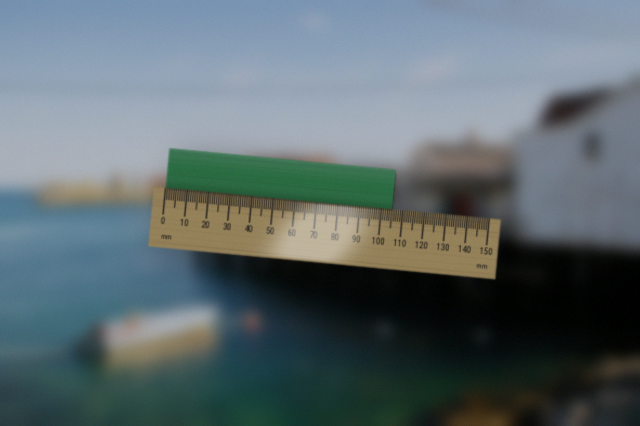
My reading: 105,mm
